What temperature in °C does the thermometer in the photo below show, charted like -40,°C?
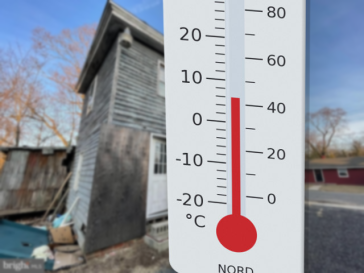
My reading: 6,°C
